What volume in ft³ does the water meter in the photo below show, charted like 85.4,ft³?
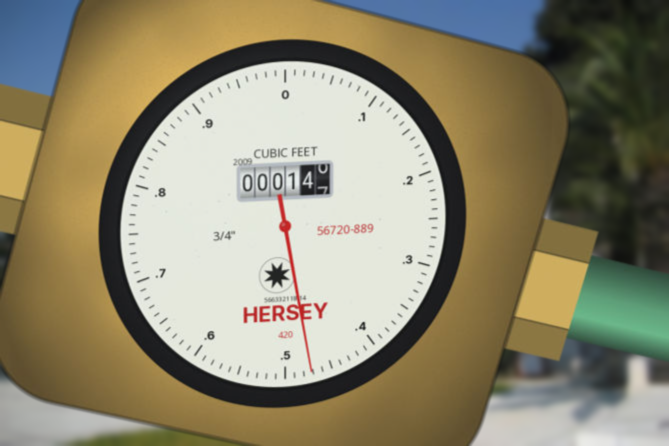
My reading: 146.47,ft³
